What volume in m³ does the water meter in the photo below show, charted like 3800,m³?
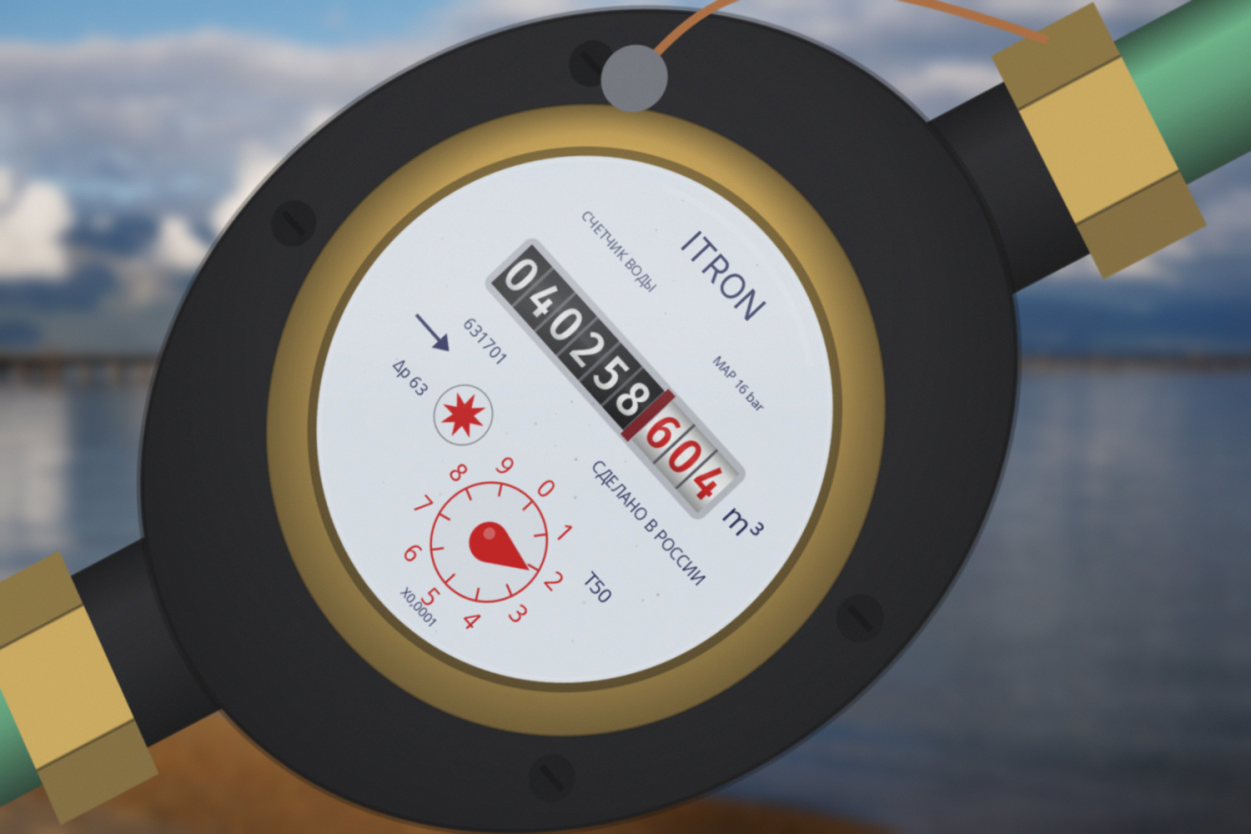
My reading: 40258.6042,m³
